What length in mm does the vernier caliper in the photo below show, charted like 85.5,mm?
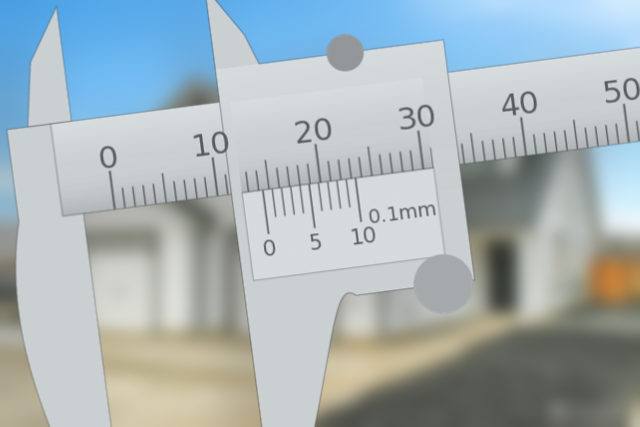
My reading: 14.4,mm
